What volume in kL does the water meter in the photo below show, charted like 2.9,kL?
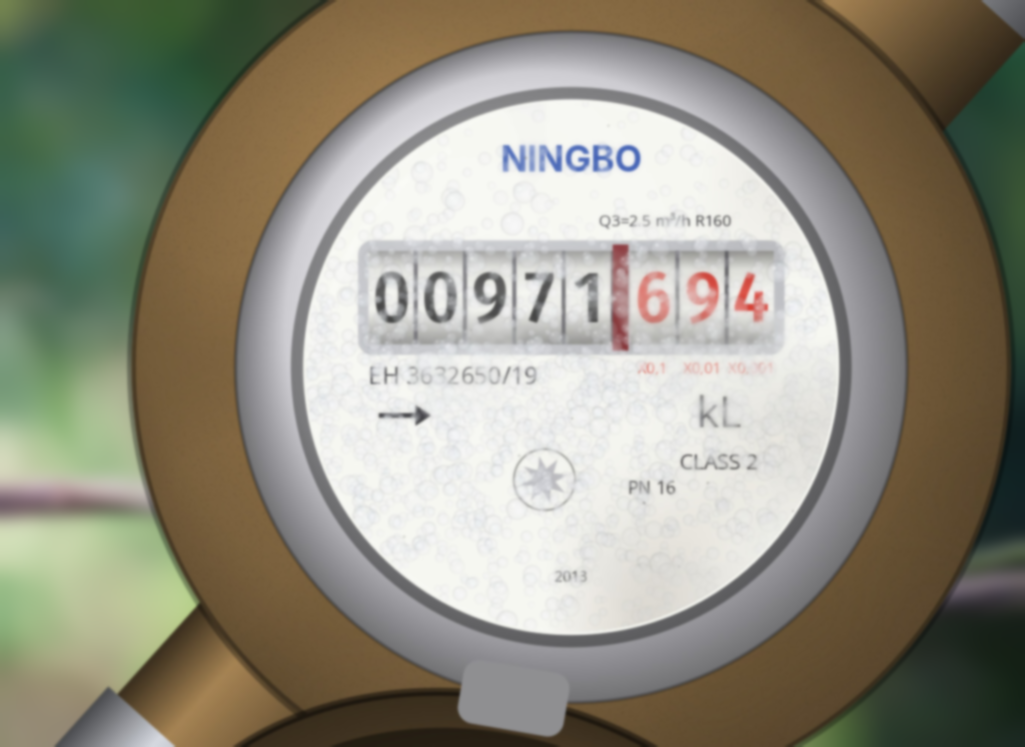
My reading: 971.694,kL
